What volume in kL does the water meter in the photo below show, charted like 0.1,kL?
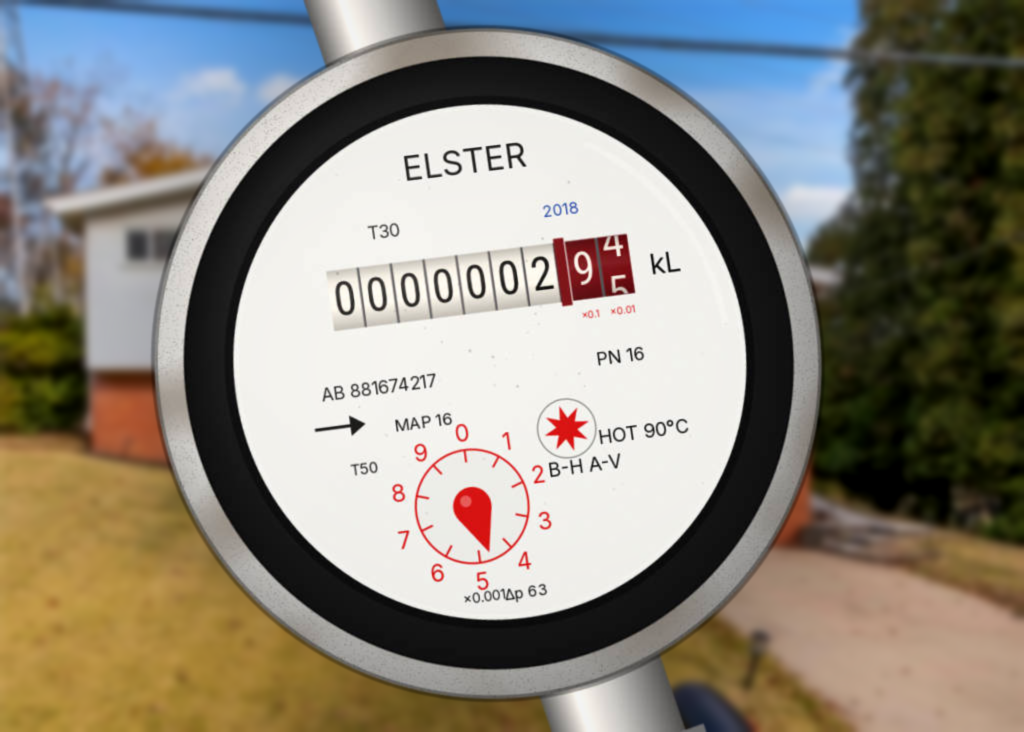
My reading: 2.944,kL
